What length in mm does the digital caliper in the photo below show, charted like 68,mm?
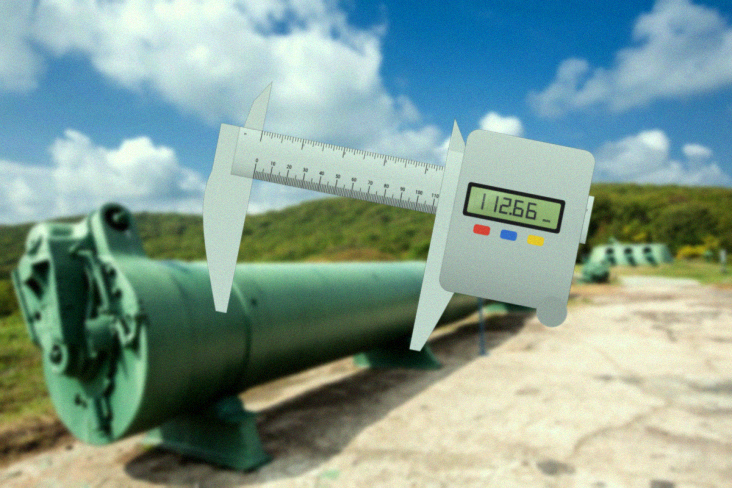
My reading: 112.66,mm
